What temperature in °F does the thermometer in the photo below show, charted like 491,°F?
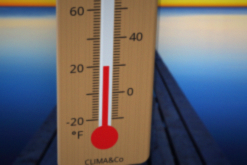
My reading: 20,°F
